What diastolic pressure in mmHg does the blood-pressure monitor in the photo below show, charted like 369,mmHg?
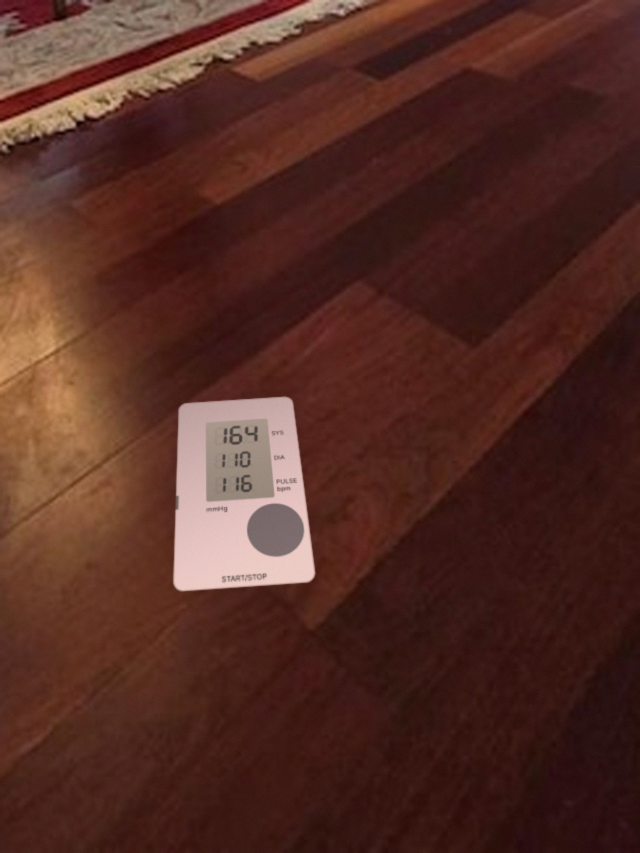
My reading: 110,mmHg
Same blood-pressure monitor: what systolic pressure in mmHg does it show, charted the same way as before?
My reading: 164,mmHg
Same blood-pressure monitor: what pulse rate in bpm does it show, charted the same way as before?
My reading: 116,bpm
